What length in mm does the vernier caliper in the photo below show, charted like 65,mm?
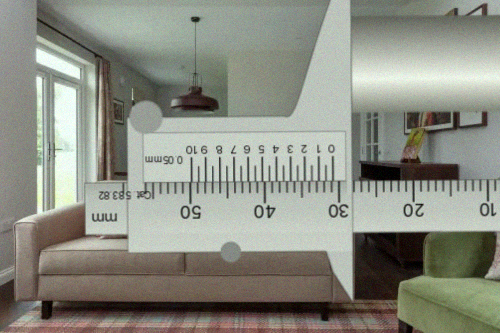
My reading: 30.8,mm
